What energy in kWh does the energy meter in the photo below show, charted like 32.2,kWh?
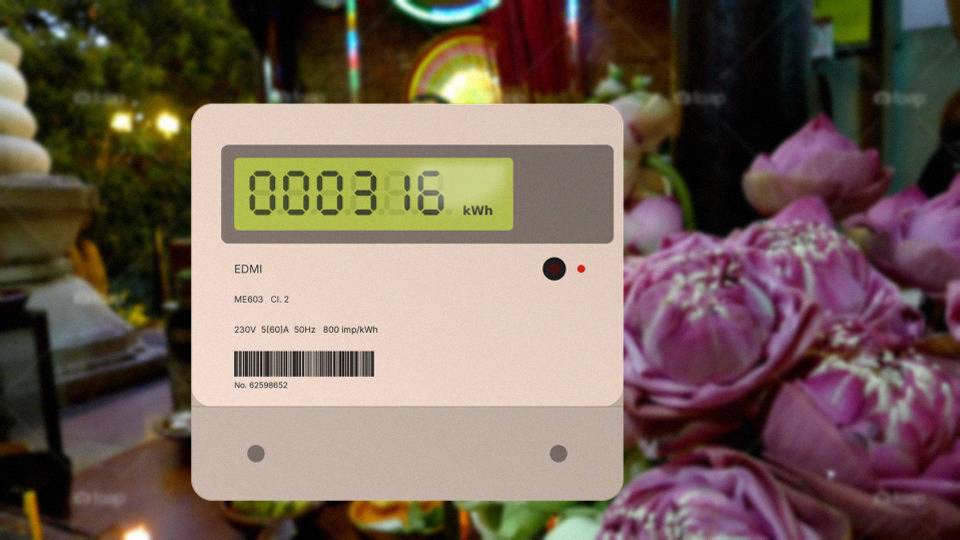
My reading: 316,kWh
